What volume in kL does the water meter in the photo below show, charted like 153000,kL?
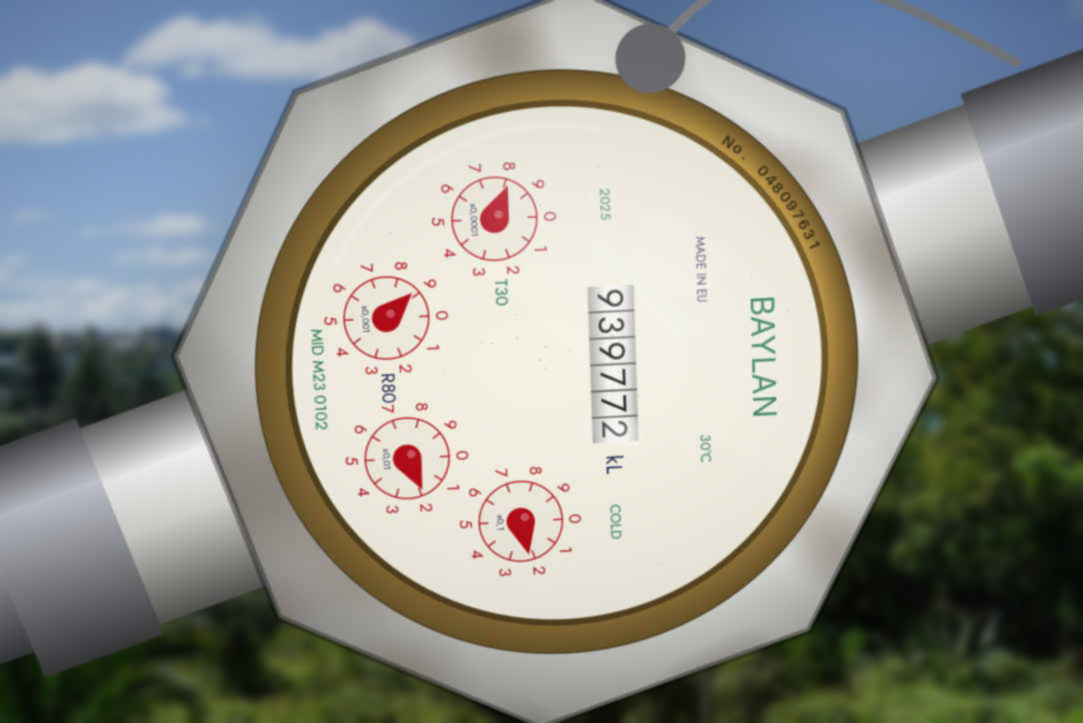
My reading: 939772.2188,kL
